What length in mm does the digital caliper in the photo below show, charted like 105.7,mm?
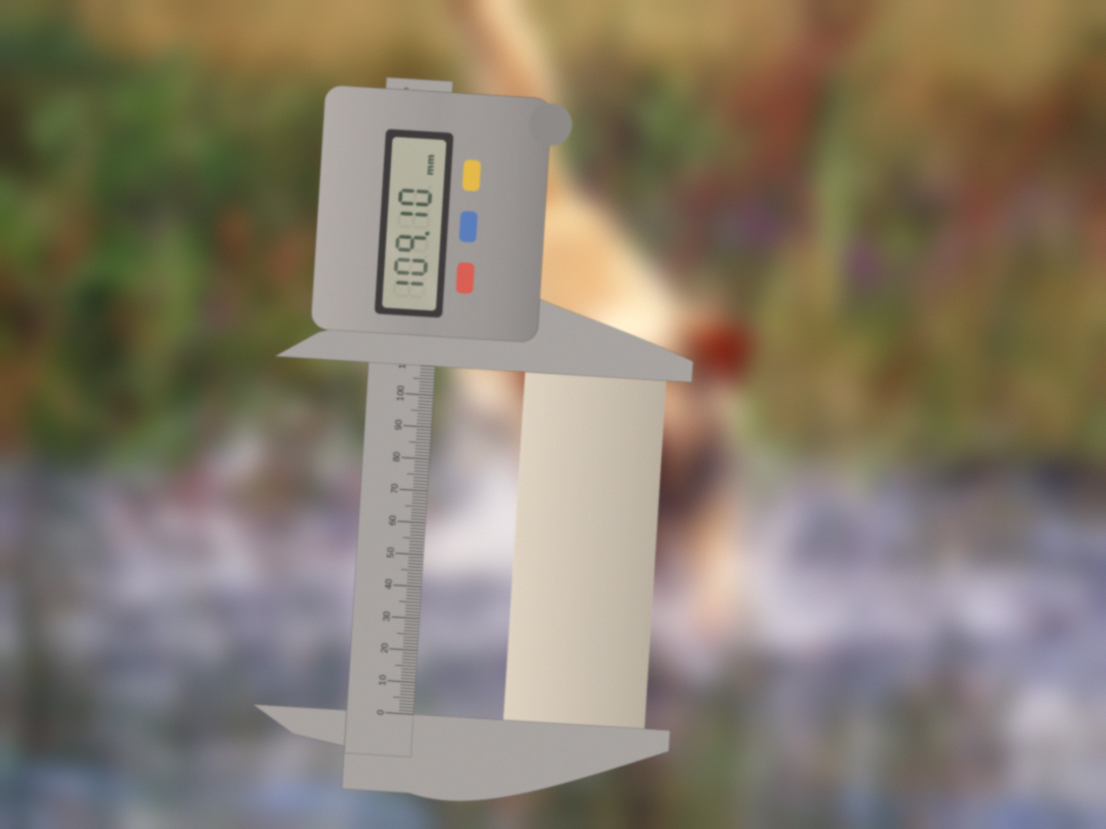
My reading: 109.10,mm
